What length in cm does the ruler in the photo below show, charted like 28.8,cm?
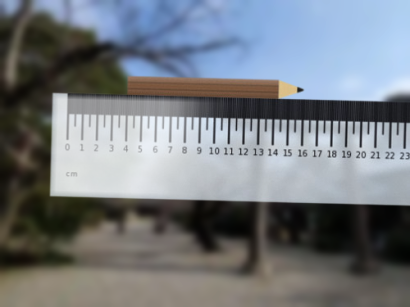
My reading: 12,cm
